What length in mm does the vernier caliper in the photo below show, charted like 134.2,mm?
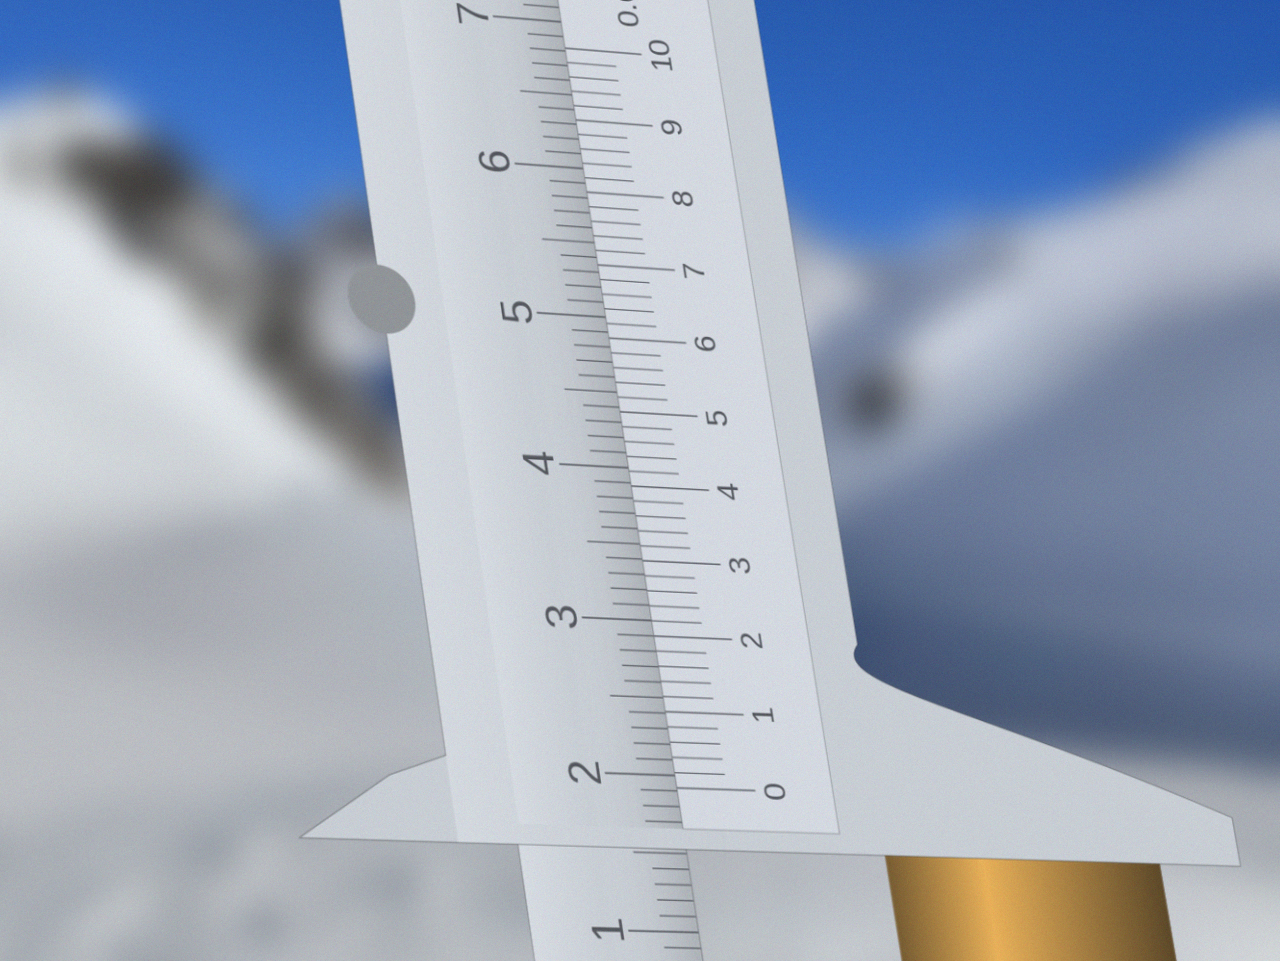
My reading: 19.2,mm
